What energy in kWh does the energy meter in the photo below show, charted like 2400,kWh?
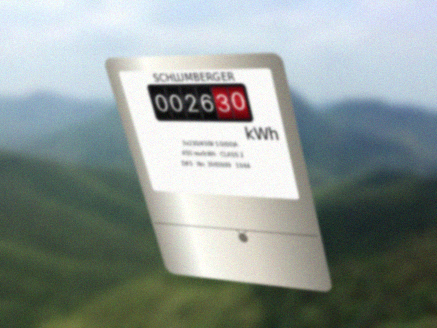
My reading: 26.30,kWh
